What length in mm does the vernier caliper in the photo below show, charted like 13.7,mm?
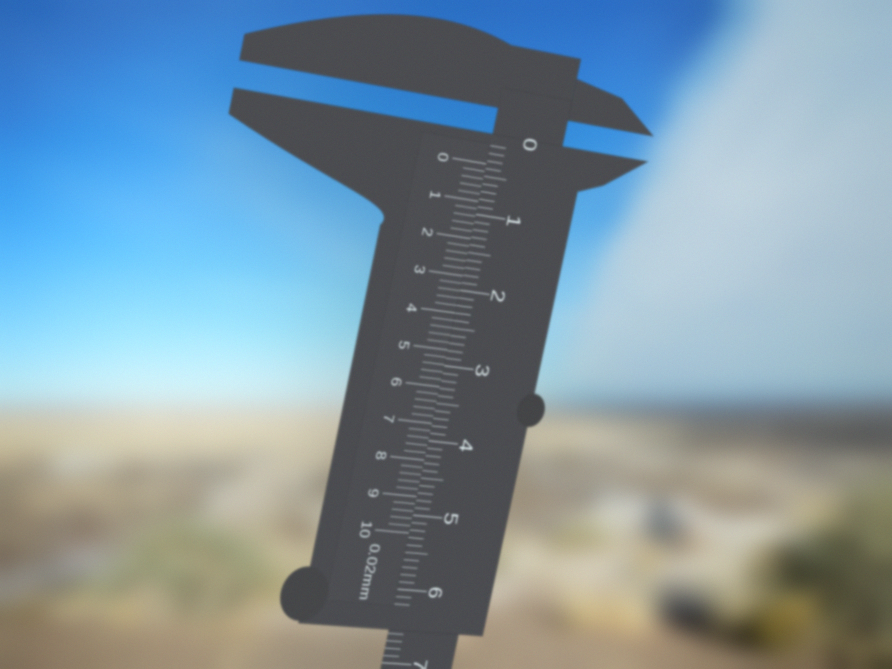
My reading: 3.4,mm
